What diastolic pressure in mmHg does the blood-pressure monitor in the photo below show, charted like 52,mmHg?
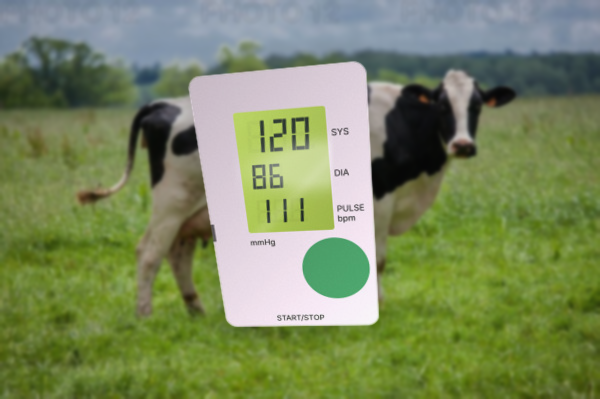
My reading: 86,mmHg
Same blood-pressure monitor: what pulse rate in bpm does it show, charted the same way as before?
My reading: 111,bpm
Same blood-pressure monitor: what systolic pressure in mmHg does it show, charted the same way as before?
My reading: 120,mmHg
